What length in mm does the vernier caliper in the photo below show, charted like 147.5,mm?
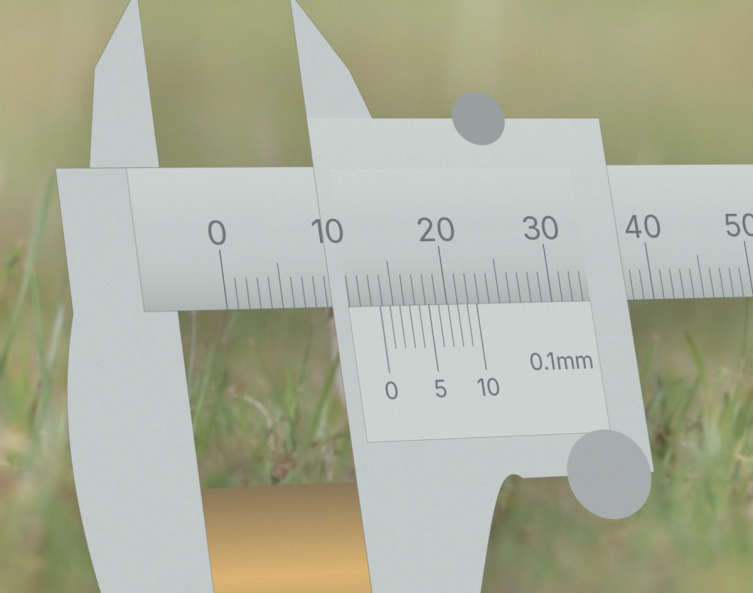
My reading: 13.8,mm
